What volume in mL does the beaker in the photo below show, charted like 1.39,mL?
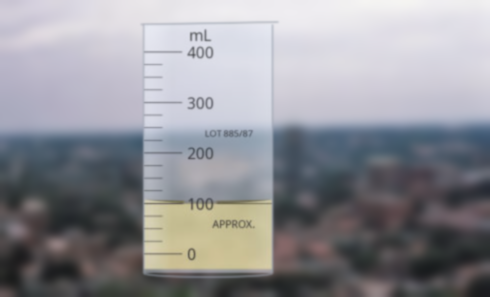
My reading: 100,mL
